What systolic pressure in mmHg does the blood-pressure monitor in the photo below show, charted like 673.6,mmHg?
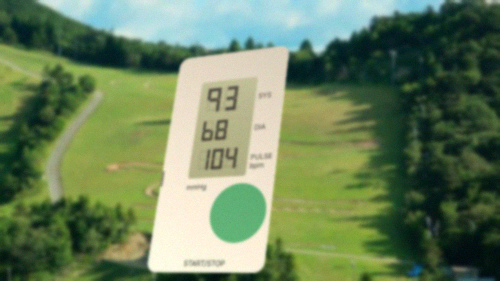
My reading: 93,mmHg
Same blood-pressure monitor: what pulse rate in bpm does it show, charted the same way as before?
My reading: 104,bpm
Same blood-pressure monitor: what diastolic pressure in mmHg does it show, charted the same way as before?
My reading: 68,mmHg
